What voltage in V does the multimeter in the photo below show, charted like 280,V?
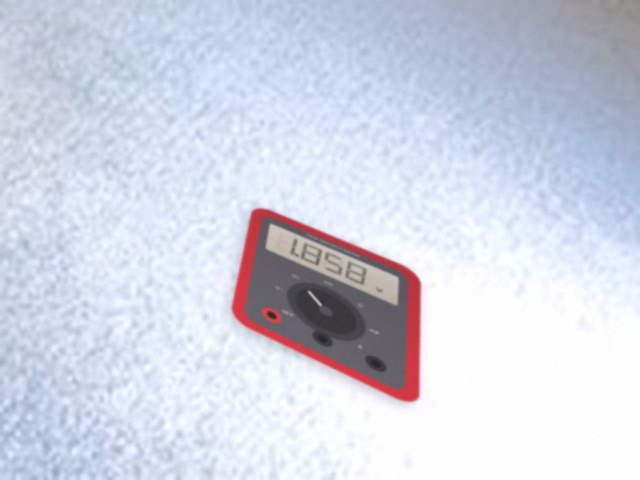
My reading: 1.858,V
